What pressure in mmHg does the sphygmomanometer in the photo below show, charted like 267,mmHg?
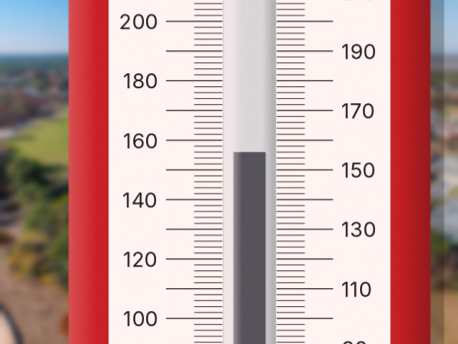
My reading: 156,mmHg
